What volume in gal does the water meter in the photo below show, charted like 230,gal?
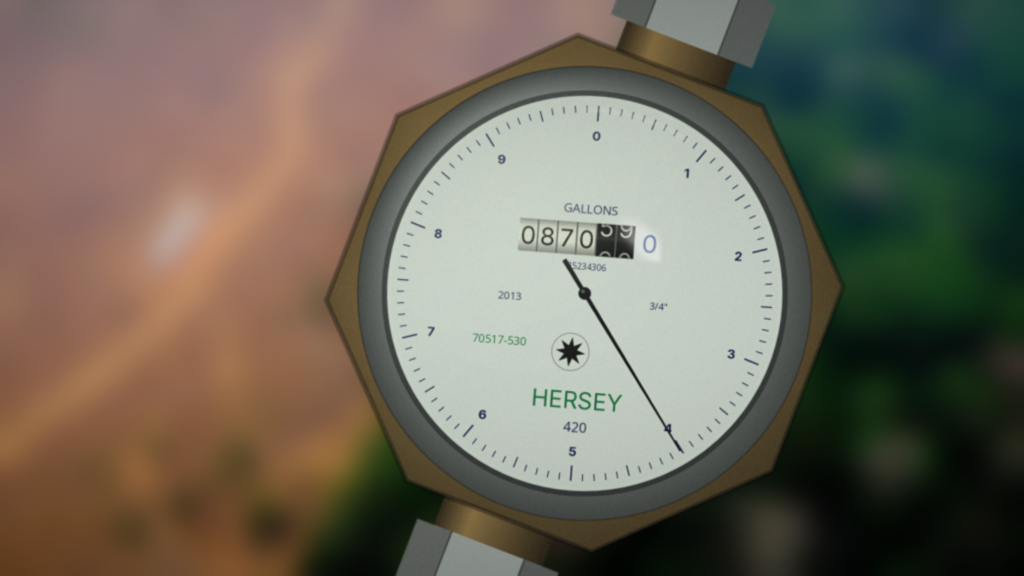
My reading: 870594.0,gal
